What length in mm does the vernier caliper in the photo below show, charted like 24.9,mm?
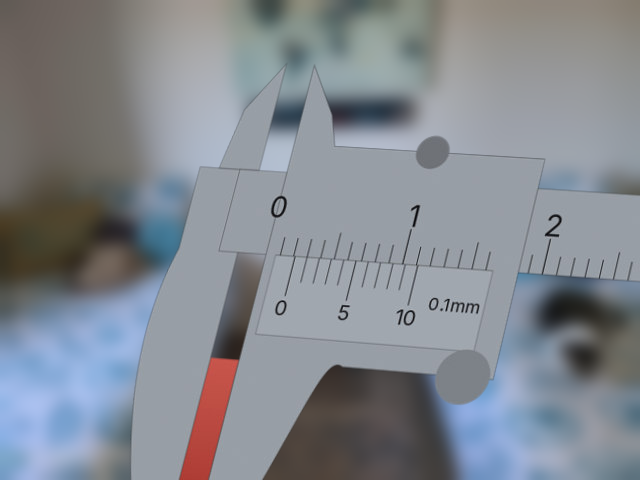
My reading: 2.1,mm
